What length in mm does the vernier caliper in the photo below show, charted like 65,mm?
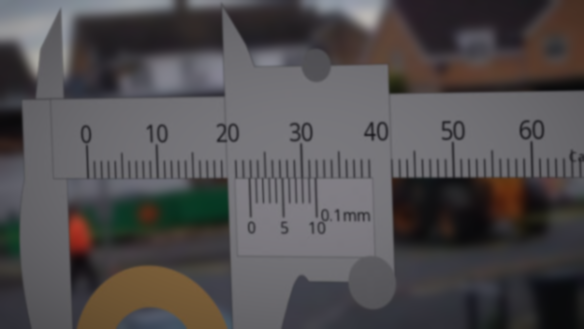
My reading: 22.8,mm
